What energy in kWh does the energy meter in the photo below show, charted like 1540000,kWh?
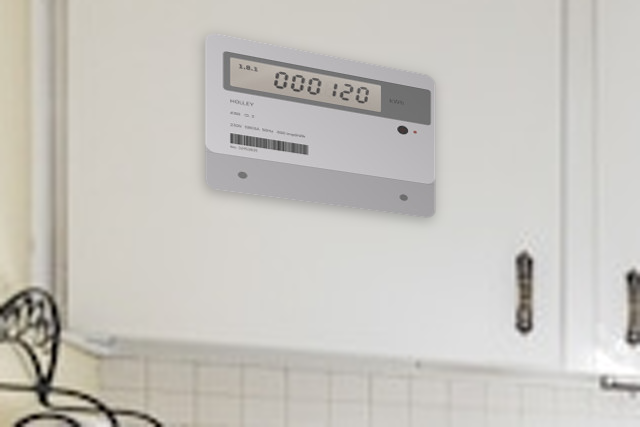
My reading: 120,kWh
